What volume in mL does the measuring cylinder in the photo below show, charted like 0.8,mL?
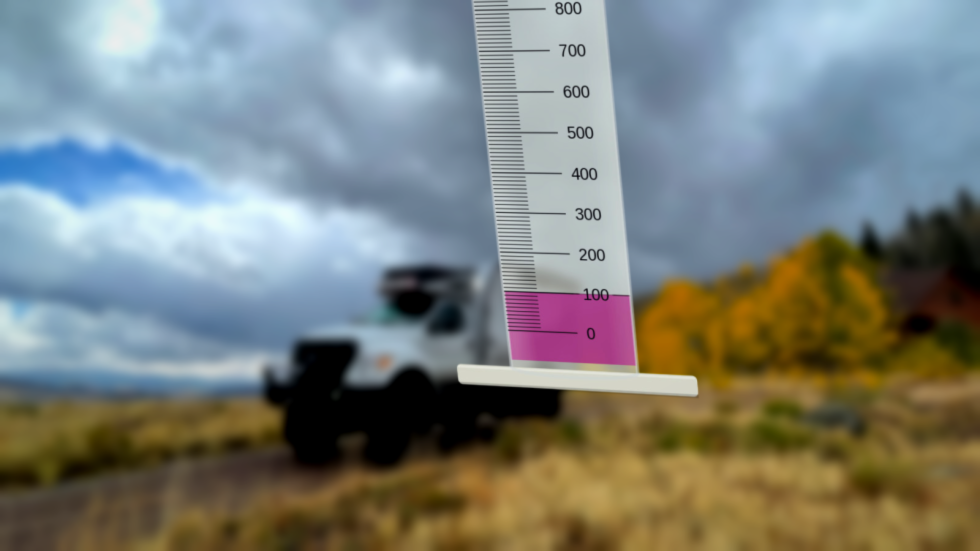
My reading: 100,mL
